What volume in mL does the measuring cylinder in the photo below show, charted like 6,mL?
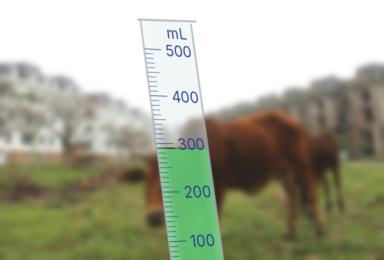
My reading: 290,mL
